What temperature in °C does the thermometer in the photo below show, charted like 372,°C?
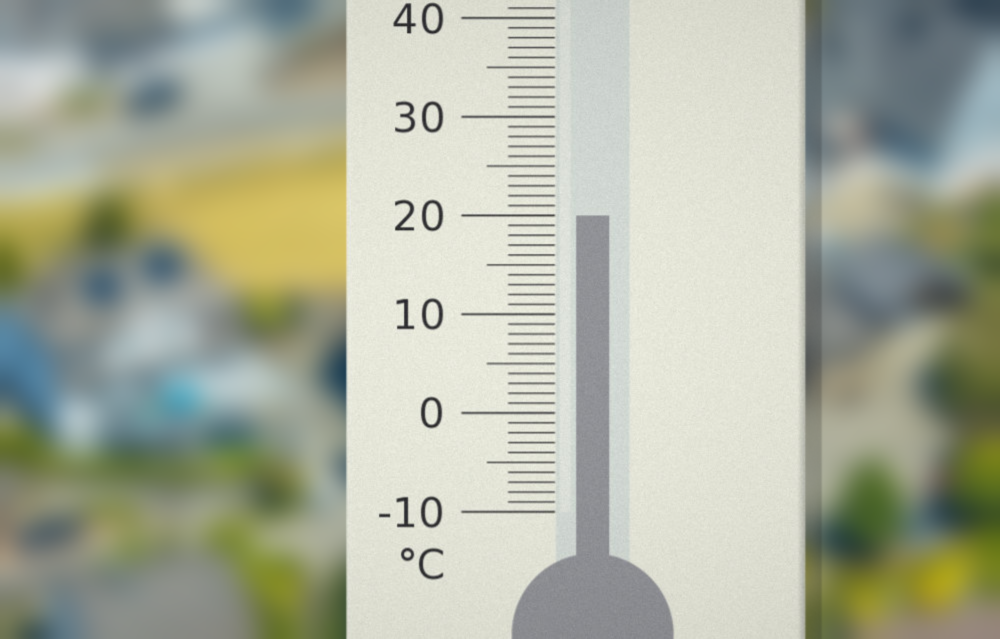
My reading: 20,°C
